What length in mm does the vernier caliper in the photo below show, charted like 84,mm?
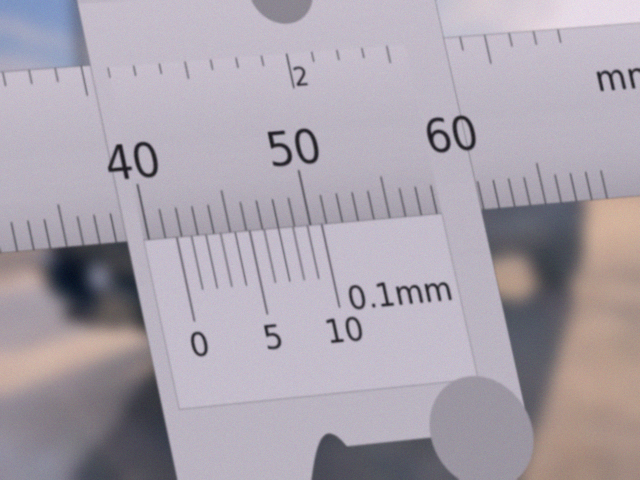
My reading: 41.7,mm
